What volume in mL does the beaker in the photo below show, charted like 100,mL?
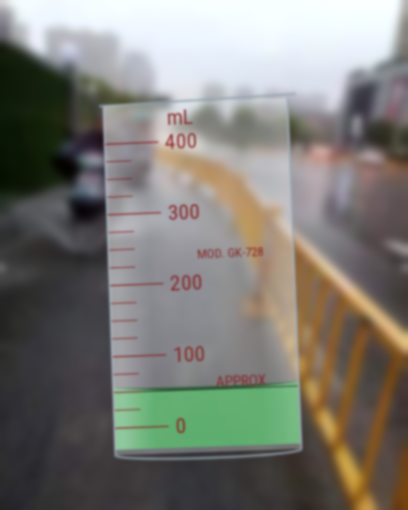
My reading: 50,mL
